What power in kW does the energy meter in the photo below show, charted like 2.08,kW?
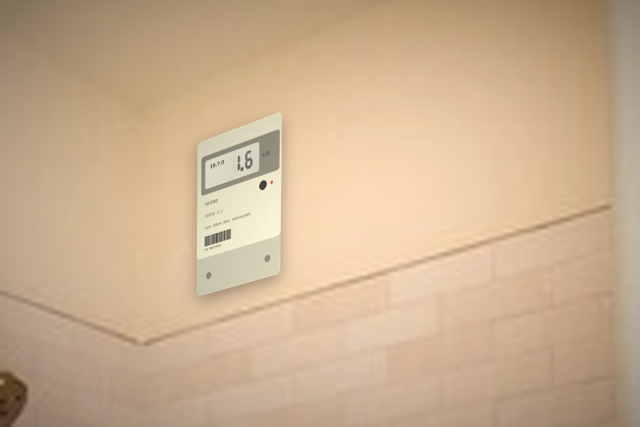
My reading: 1.6,kW
